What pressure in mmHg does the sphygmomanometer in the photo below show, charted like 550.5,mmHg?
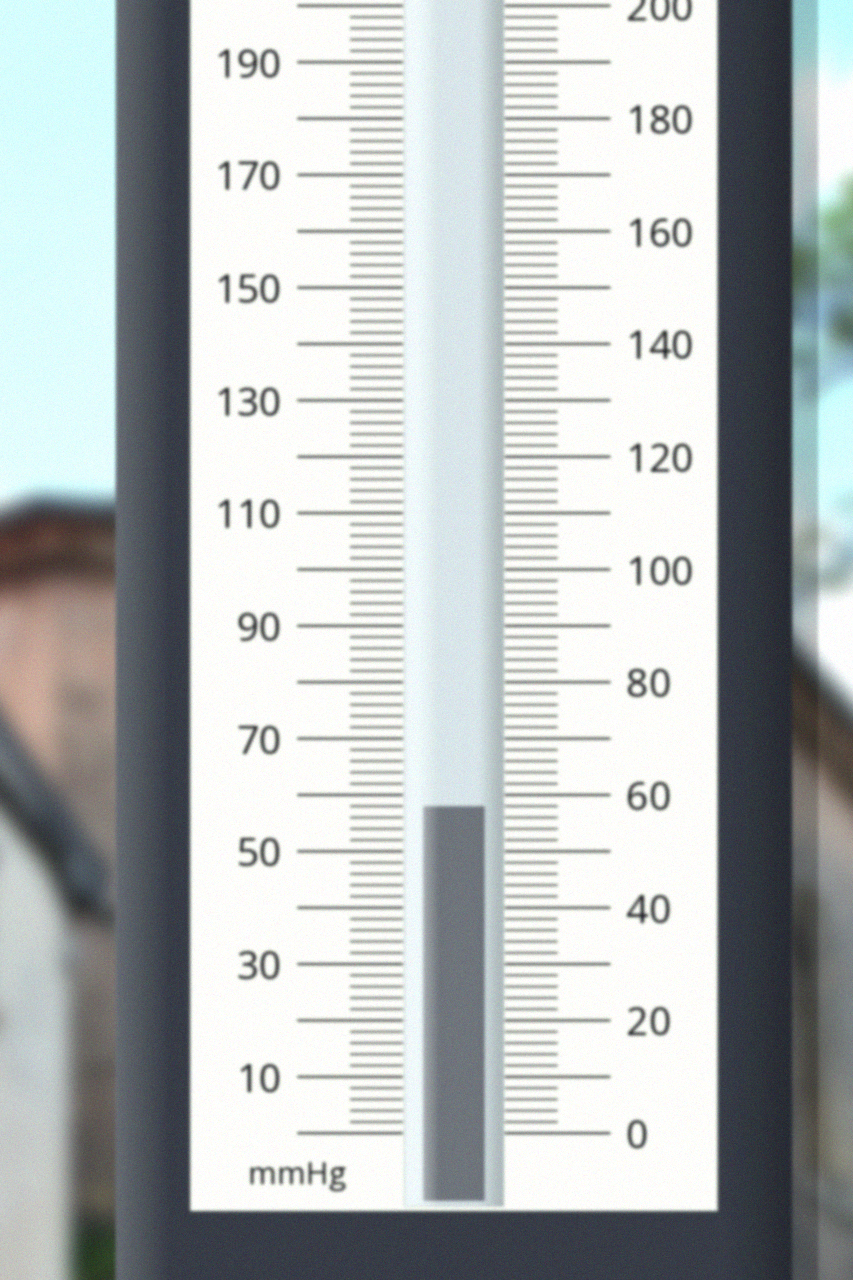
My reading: 58,mmHg
